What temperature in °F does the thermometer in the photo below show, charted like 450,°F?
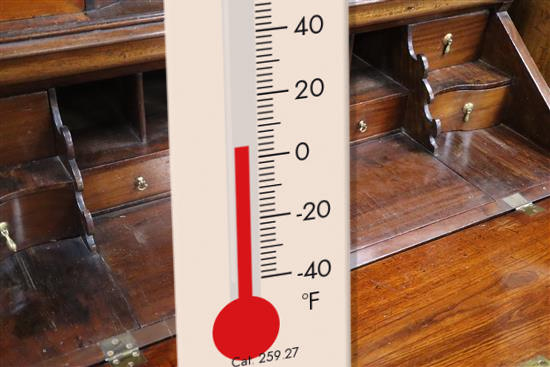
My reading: 4,°F
